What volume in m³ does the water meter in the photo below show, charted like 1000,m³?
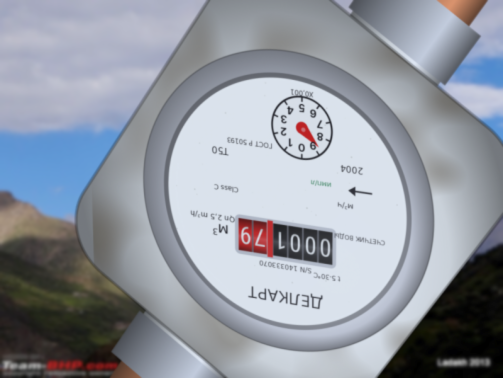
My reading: 1.798,m³
